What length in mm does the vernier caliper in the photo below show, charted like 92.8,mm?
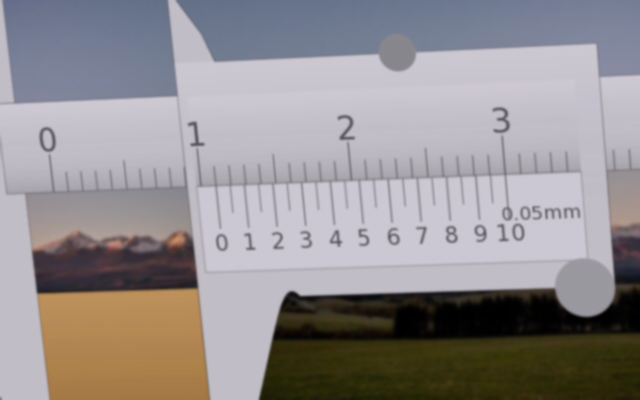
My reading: 11.0,mm
